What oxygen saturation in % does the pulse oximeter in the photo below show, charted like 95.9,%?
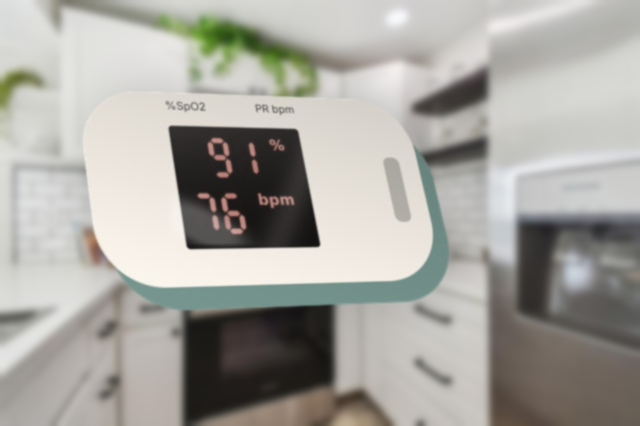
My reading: 91,%
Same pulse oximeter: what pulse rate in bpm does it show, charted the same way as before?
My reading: 76,bpm
